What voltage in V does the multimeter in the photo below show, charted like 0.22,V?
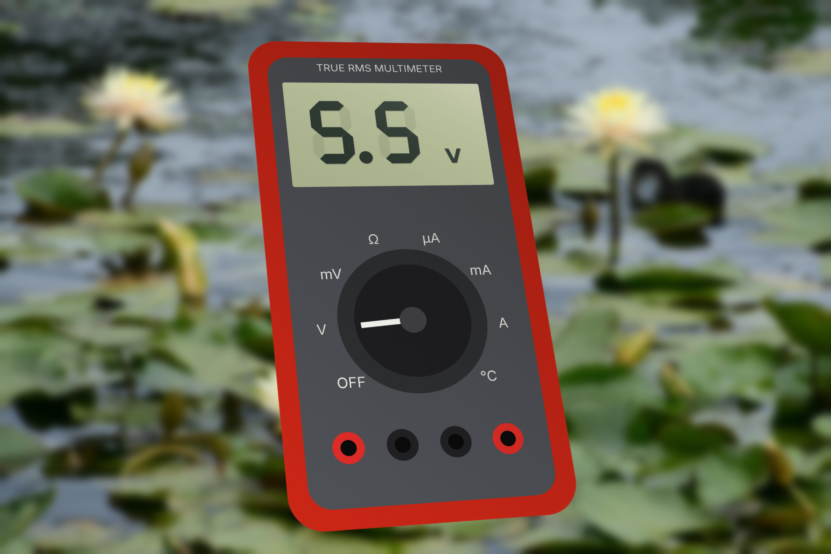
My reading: 5.5,V
